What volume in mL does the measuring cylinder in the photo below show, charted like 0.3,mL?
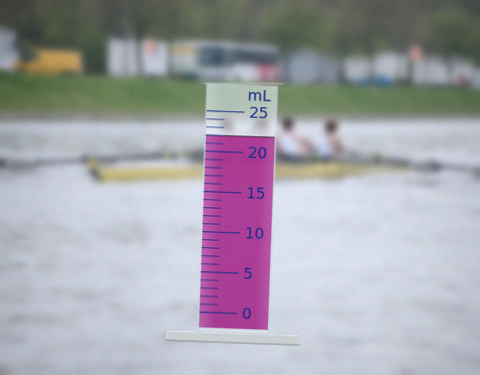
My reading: 22,mL
